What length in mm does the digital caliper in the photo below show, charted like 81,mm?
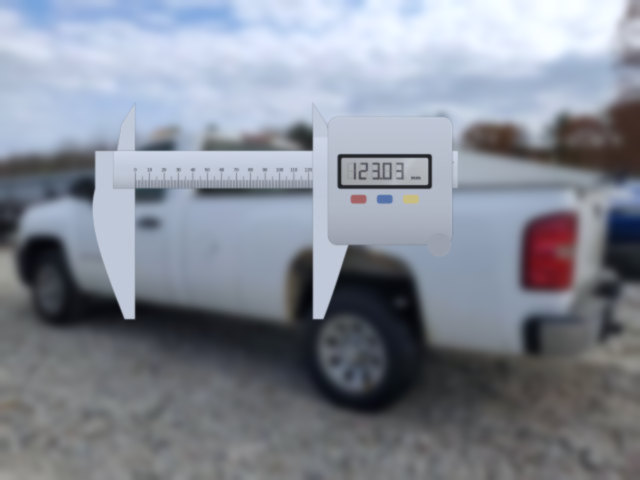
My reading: 123.03,mm
